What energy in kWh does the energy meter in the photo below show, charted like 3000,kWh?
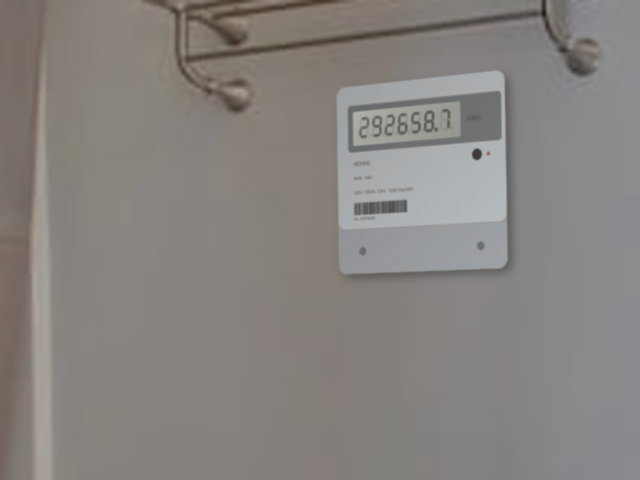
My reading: 292658.7,kWh
